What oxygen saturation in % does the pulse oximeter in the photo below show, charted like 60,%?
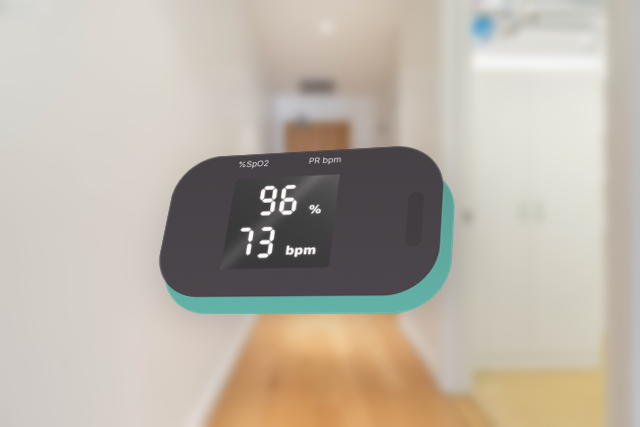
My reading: 96,%
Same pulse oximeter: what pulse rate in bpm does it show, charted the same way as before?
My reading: 73,bpm
